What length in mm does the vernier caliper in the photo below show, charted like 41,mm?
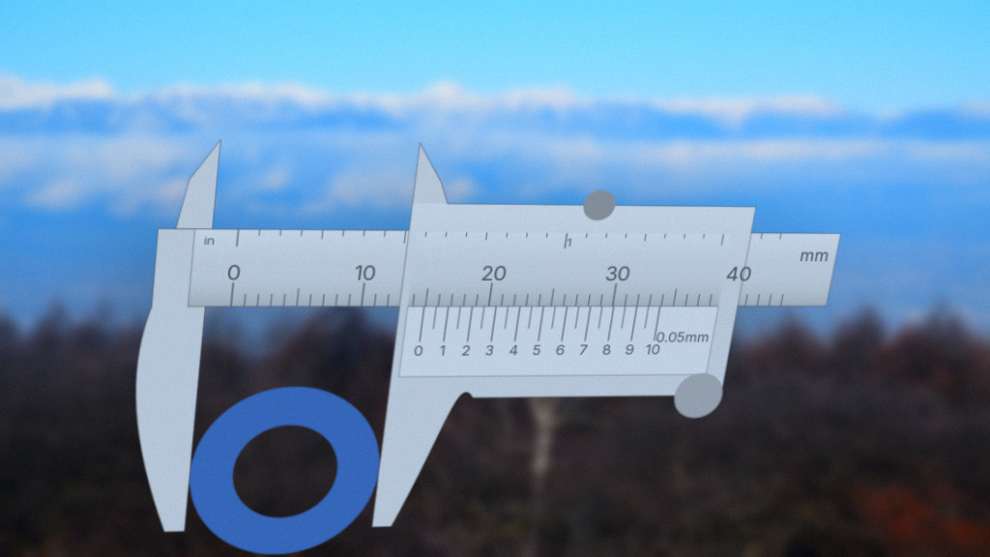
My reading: 14.9,mm
